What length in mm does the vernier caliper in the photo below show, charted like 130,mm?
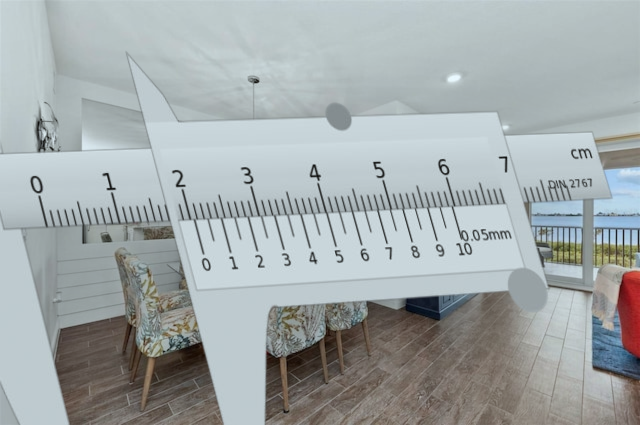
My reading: 20.6,mm
